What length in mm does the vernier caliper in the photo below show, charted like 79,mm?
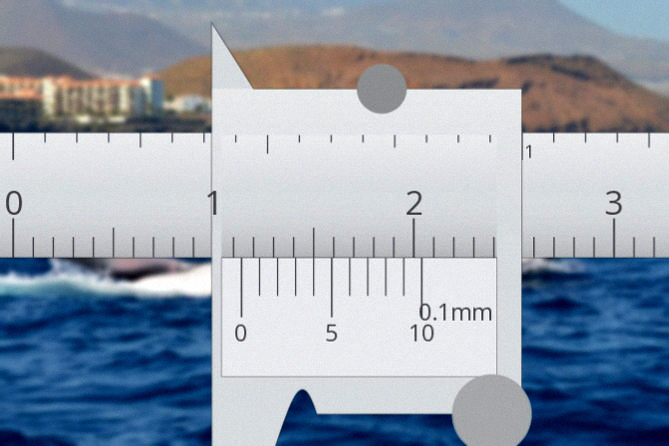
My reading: 11.4,mm
